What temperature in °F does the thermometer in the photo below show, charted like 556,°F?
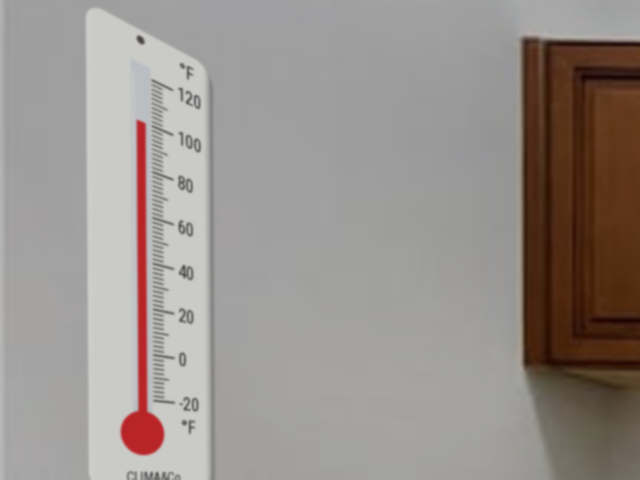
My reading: 100,°F
